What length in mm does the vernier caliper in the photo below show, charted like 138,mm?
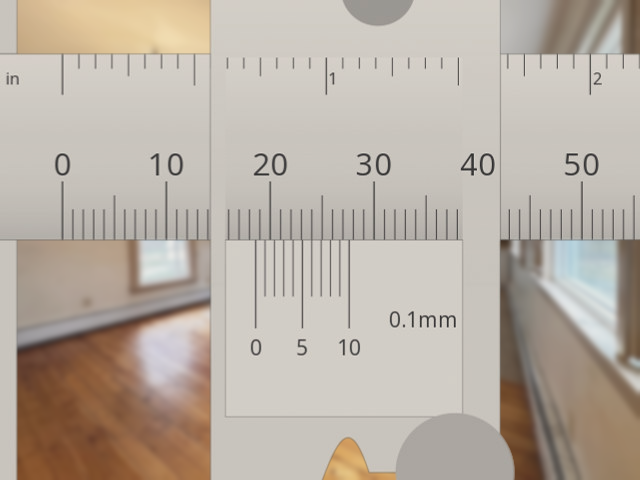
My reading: 18.6,mm
